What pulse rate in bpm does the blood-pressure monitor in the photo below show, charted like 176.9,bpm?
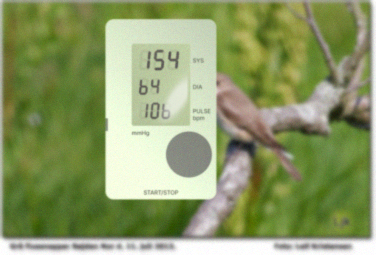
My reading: 106,bpm
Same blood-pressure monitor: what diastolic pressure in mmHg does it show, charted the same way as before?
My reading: 64,mmHg
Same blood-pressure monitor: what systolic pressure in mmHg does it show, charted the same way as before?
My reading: 154,mmHg
